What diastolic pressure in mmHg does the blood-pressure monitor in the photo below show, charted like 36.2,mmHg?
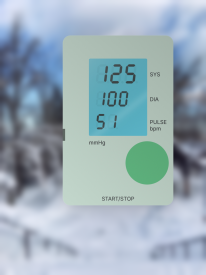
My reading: 100,mmHg
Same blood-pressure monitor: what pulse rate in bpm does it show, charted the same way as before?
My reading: 51,bpm
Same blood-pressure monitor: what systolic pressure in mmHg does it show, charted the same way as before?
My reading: 125,mmHg
